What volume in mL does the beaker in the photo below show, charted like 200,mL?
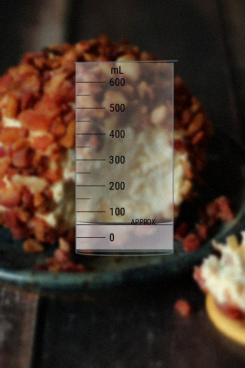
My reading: 50,mL
